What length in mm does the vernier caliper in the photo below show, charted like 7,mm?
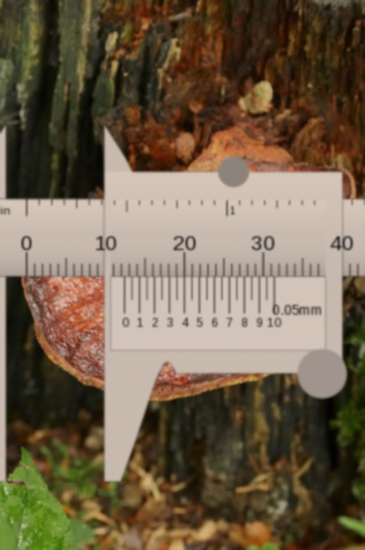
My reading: 12.4,mm
